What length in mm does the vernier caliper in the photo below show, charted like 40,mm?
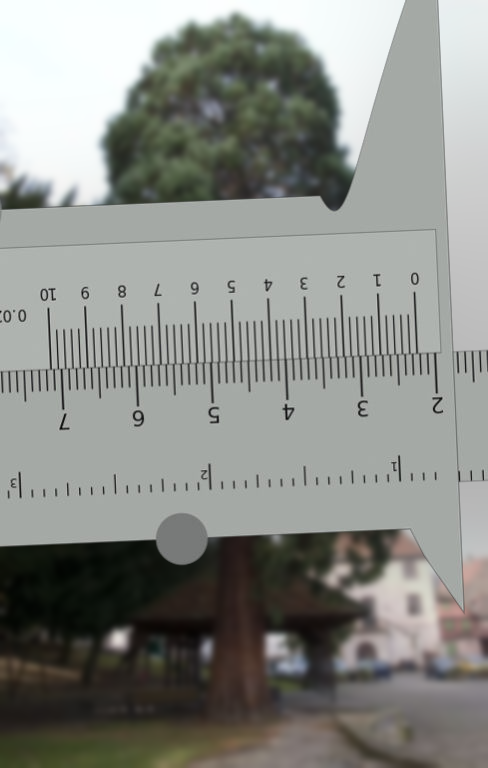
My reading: 22.4,mm
